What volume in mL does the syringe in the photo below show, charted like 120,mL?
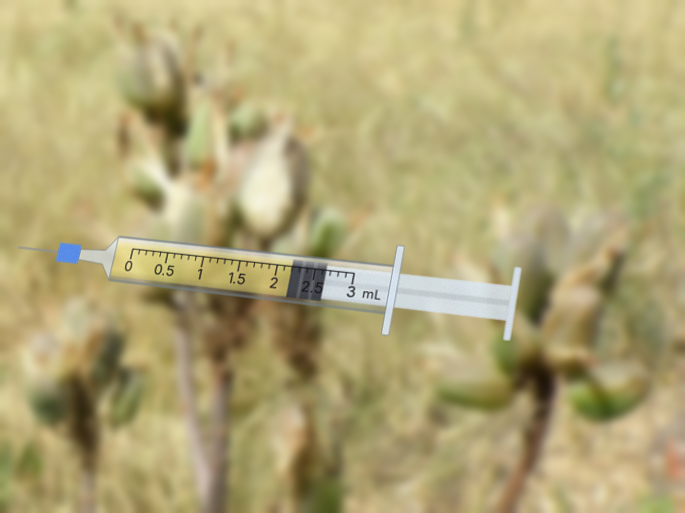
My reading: 2.2,mL
